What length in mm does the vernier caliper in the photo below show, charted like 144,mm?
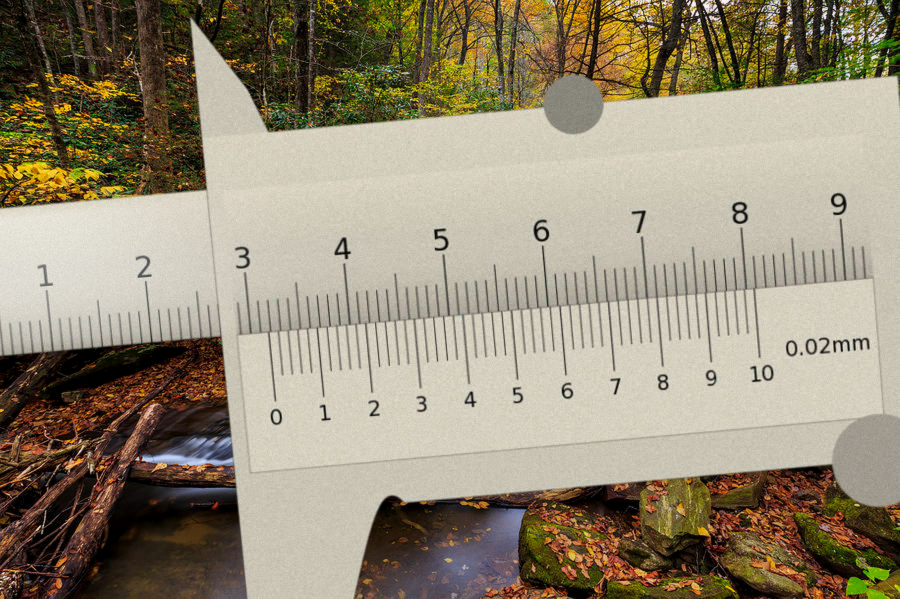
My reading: 31.8,mm
